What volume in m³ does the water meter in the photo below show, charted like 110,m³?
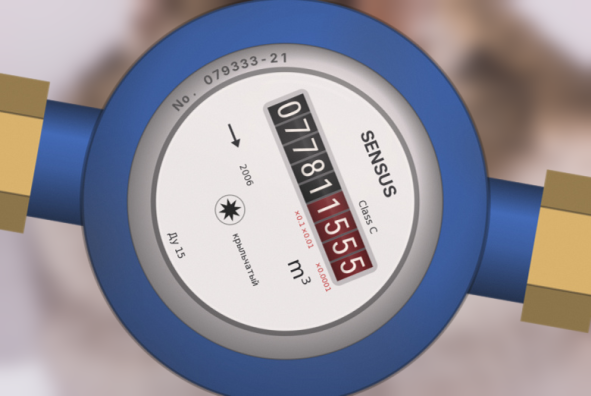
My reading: 7781.1555,m³
